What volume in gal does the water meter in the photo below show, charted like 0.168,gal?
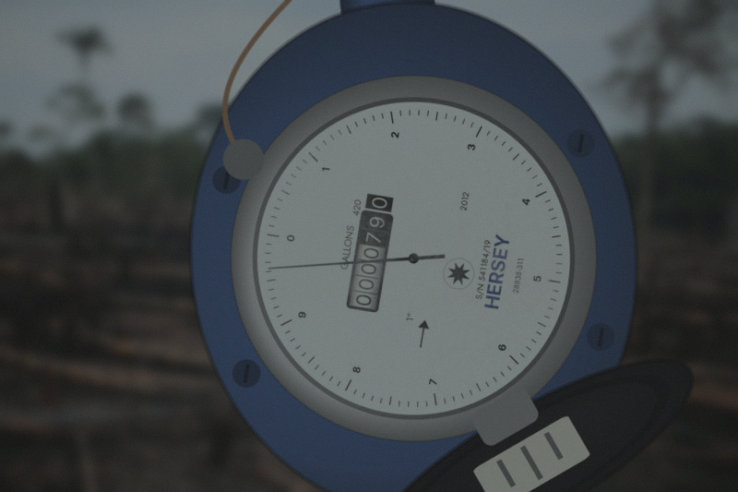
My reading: 789.6,gal
